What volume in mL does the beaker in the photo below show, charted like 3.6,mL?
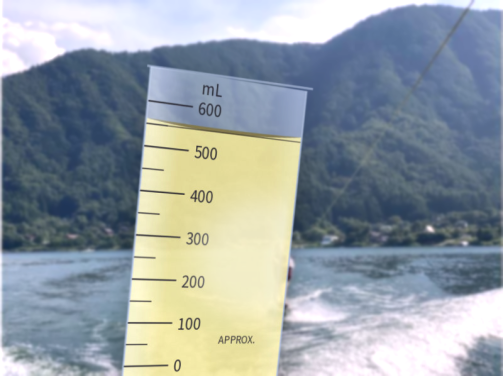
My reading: 550,mL
